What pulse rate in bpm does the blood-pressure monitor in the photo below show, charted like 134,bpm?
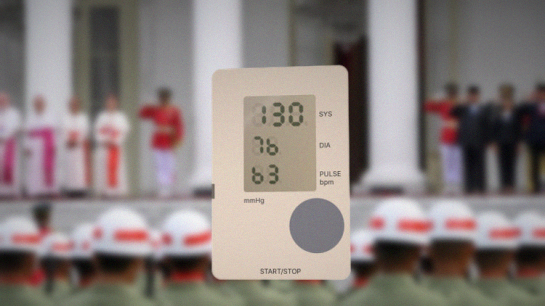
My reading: 63,bpm
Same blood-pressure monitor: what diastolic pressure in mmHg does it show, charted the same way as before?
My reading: 76,mmHg
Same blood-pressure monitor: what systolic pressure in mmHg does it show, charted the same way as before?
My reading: 130,mmHg
